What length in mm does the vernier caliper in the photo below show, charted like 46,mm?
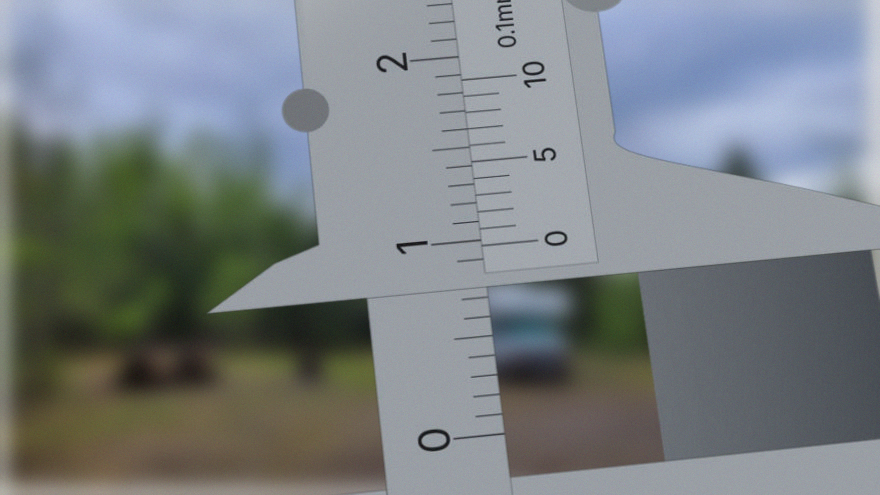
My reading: 9.7,mm
